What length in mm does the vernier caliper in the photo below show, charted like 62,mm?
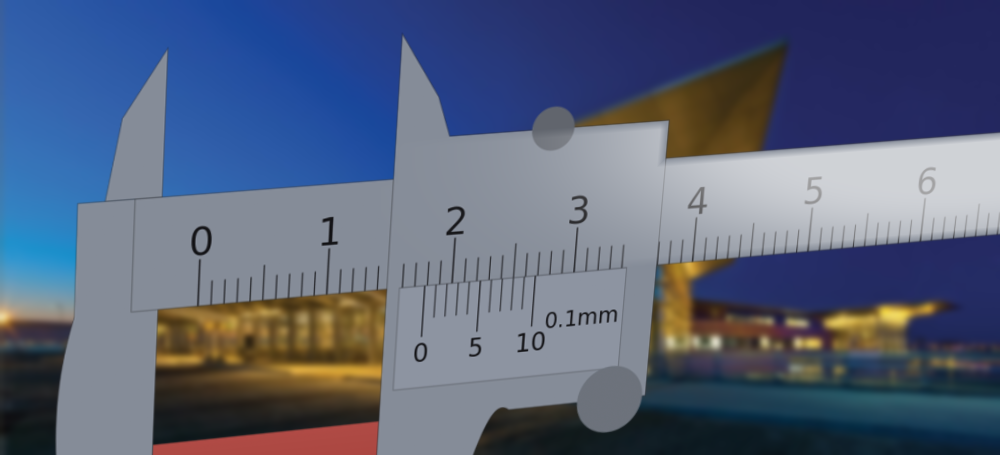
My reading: 17.8,mm
